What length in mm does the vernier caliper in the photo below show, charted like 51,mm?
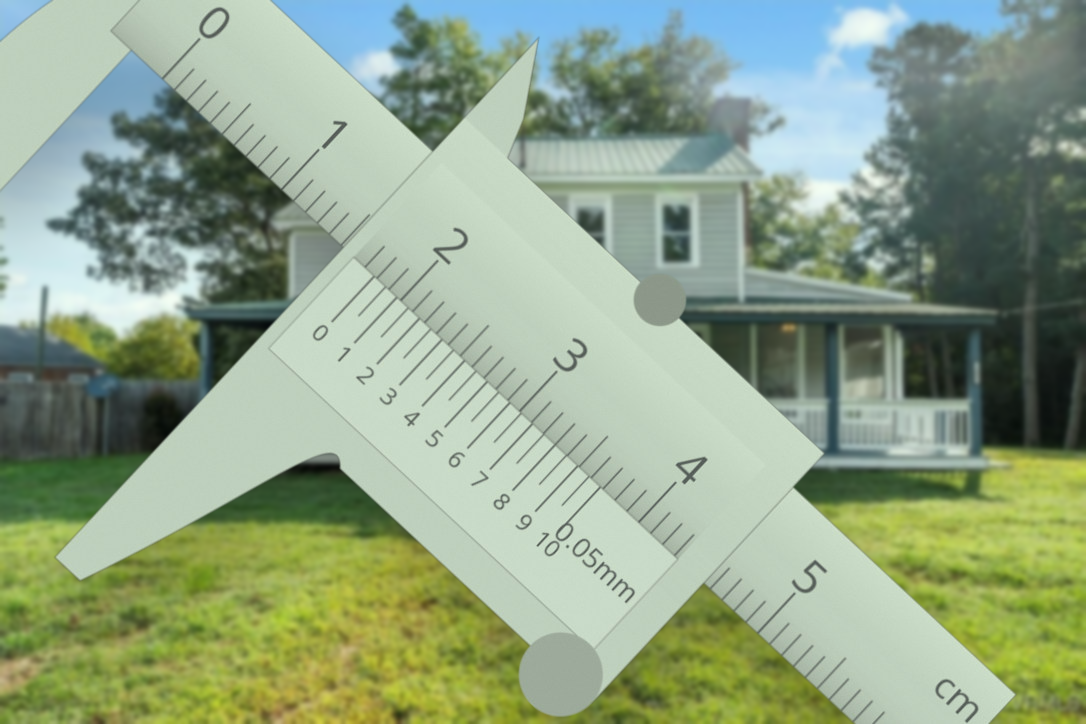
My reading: 17.8,mm
